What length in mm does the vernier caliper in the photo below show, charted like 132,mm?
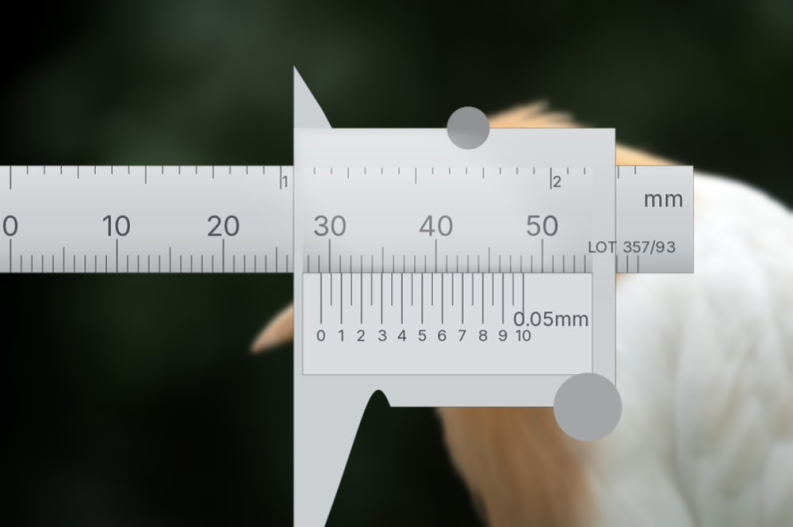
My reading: 29.2,mm
